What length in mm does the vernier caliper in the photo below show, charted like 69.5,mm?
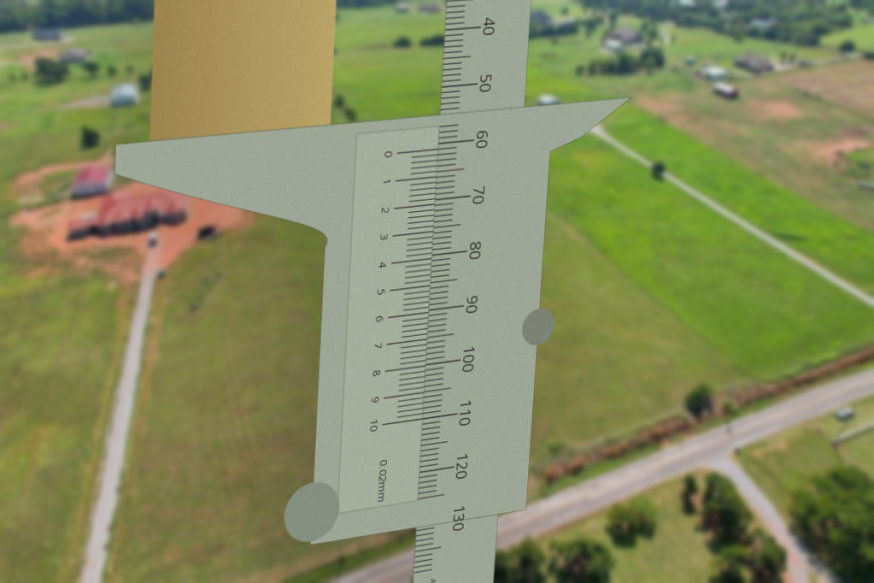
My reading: 61.0,mm
